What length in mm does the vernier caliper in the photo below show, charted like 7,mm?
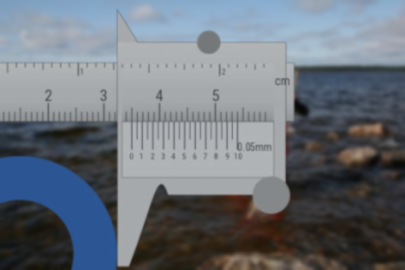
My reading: 35.0,mm
